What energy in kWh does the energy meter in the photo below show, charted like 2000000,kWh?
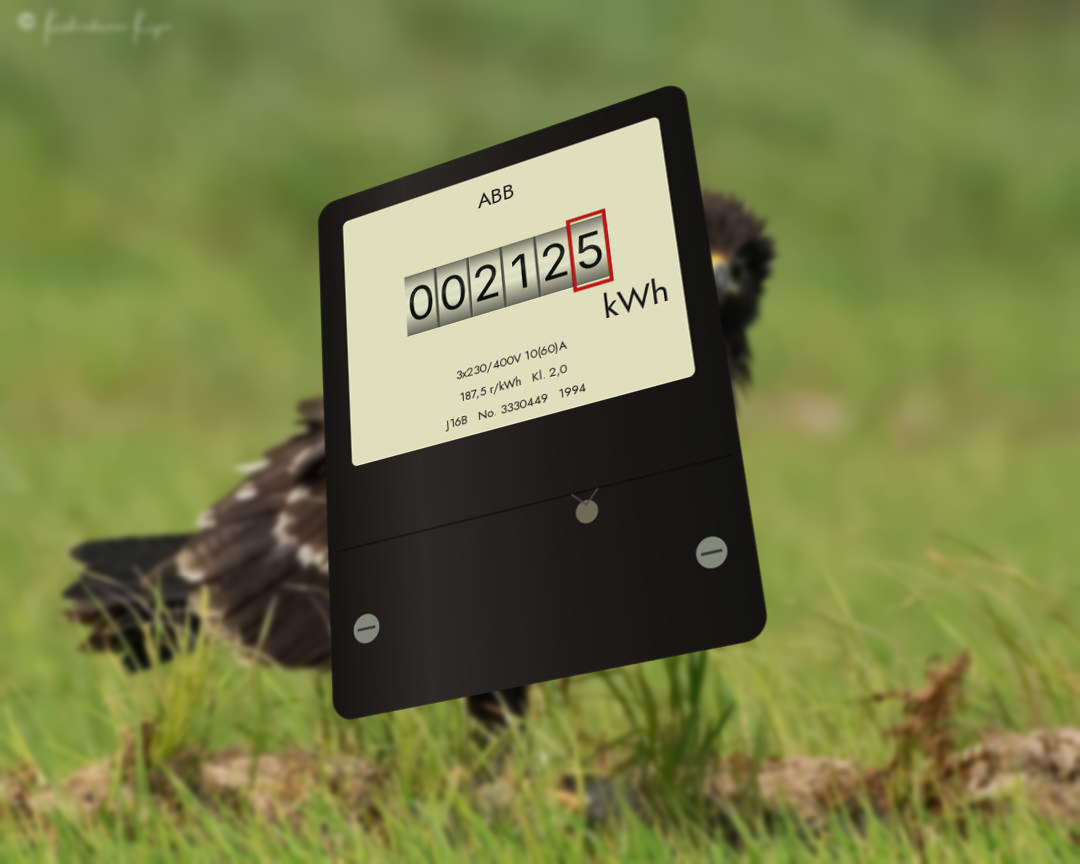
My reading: 212.5,kWh
